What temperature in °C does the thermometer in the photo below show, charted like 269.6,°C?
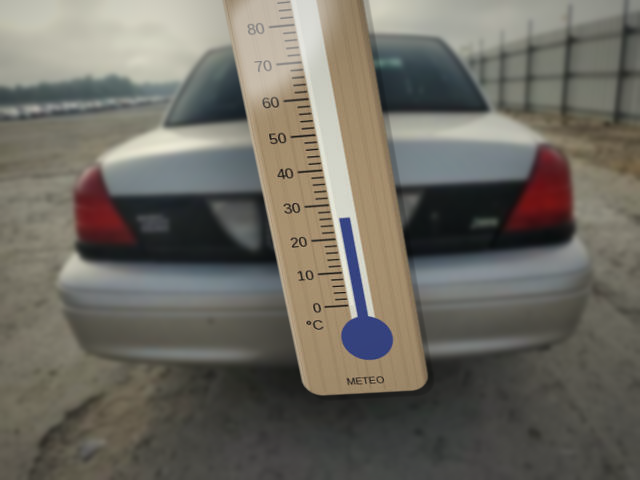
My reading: 26,°C
